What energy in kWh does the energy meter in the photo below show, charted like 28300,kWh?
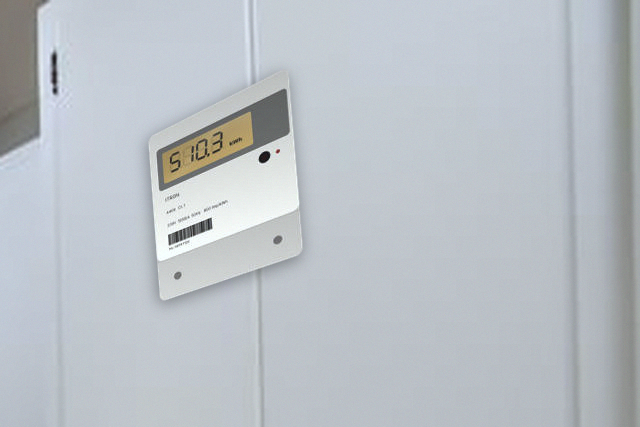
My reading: 510.3,kWh
